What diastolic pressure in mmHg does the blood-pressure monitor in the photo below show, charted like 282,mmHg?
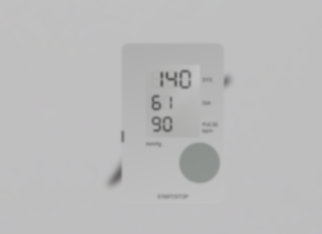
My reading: 61,mmHg
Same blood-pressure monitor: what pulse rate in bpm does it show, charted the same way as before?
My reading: 90,bpm
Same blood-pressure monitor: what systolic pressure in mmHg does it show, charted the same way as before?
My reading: 140,mmHg
